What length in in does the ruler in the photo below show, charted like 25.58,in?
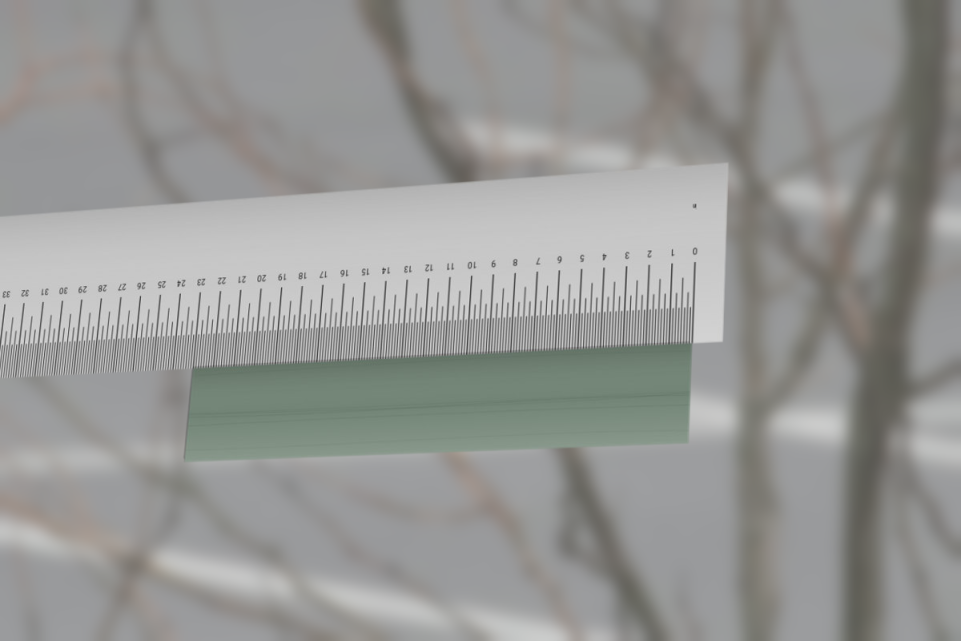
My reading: 23,in
